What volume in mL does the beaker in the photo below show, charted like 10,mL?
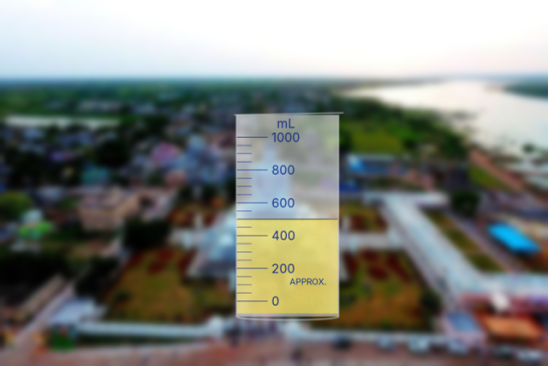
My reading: 500,mL
